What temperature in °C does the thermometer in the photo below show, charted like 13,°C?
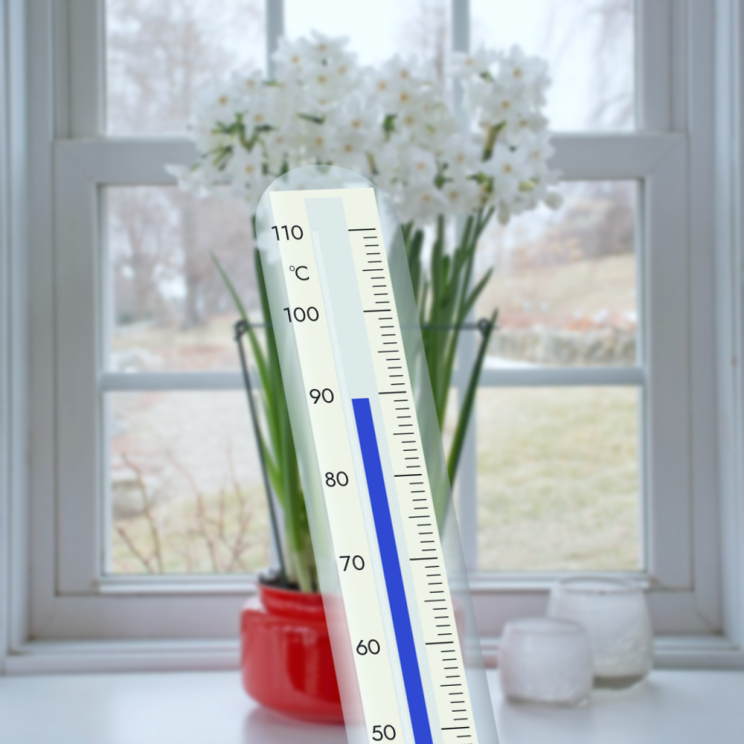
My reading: 89.5,°C
